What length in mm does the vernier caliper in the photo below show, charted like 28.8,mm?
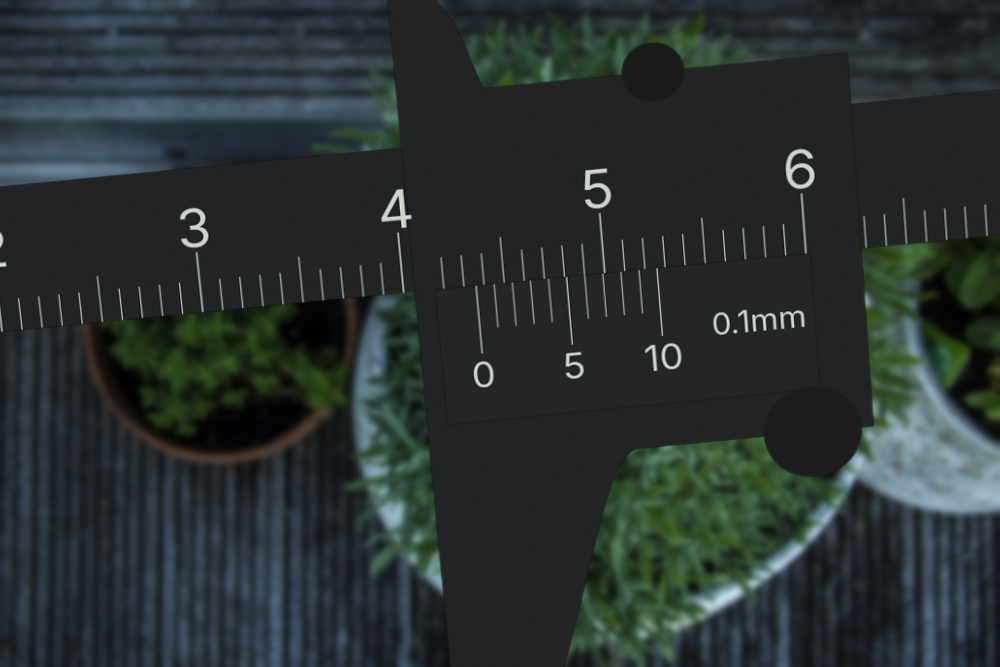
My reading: 43.6,mm
